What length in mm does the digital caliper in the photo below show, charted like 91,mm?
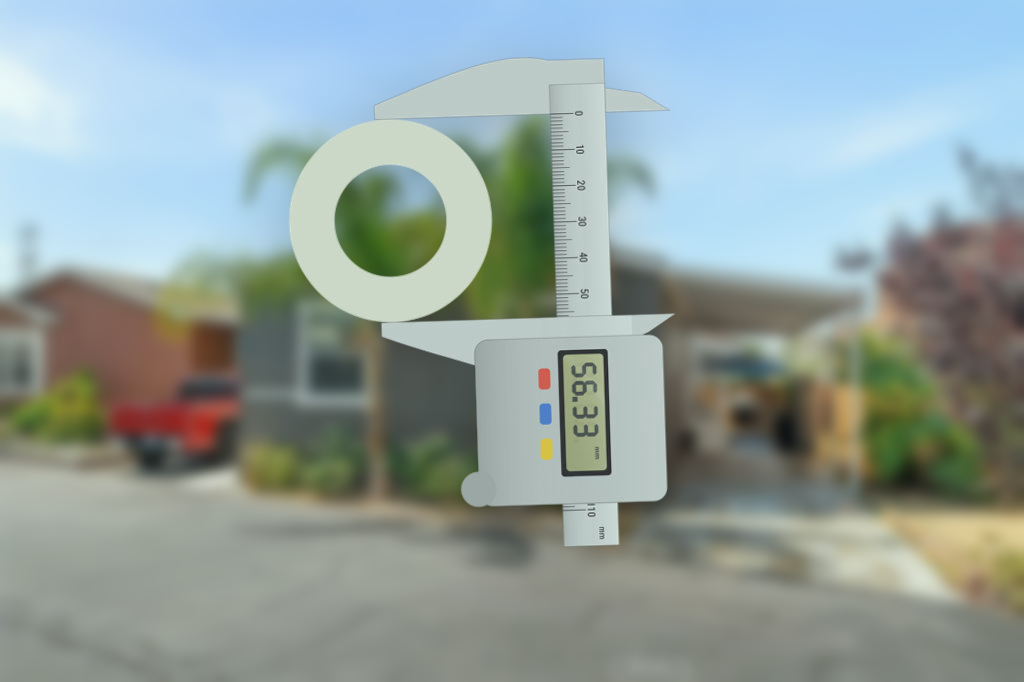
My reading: 56.33,mm
